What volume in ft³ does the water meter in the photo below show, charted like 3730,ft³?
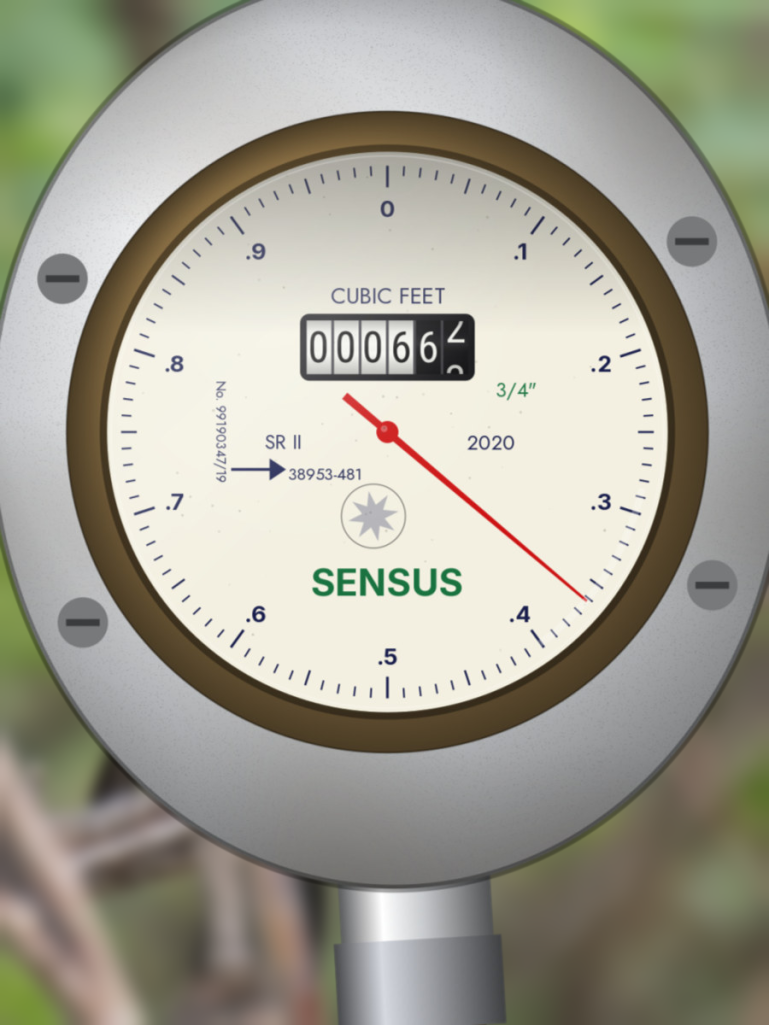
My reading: 662.36,ft³
